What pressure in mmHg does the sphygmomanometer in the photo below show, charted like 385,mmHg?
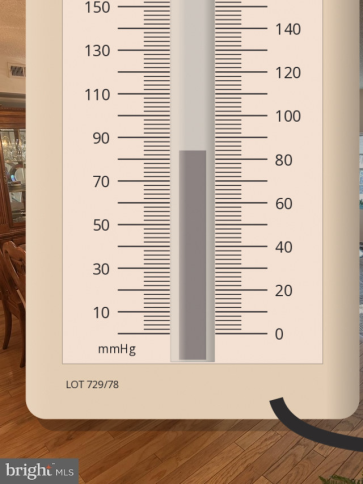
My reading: 84,mmHg
